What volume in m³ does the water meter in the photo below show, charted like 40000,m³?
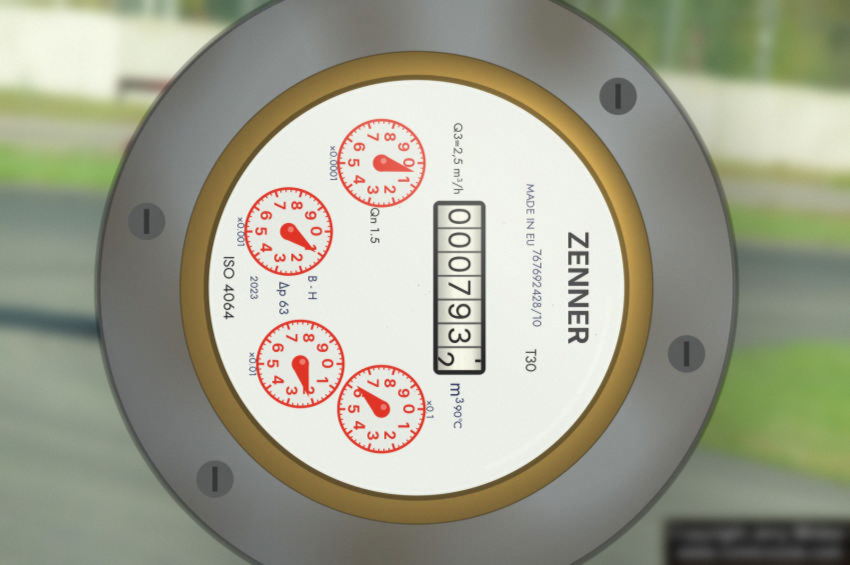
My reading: 7931.6210,m³
